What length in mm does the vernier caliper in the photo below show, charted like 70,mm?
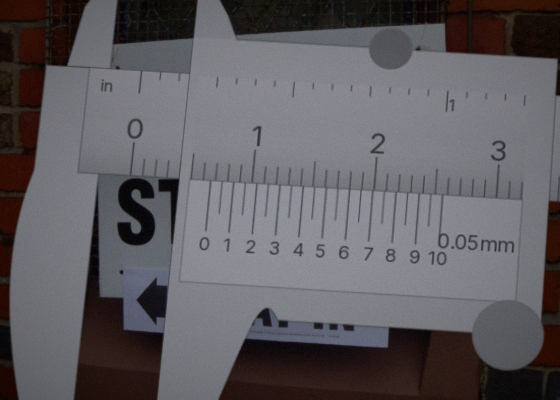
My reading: 6.6,mm
